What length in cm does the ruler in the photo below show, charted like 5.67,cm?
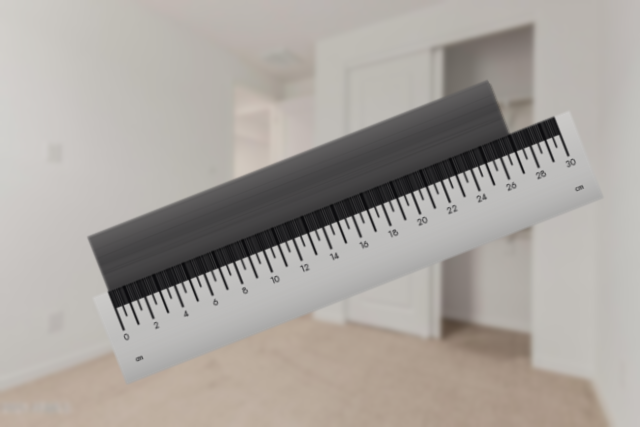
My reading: 27,cm
